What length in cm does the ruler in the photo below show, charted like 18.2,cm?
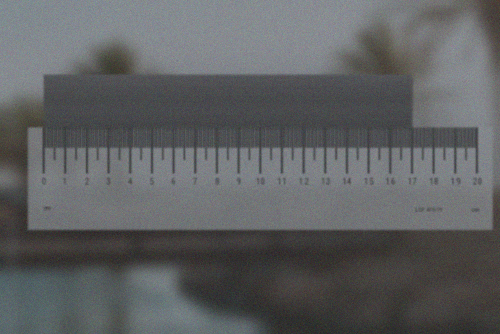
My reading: 17,cm
